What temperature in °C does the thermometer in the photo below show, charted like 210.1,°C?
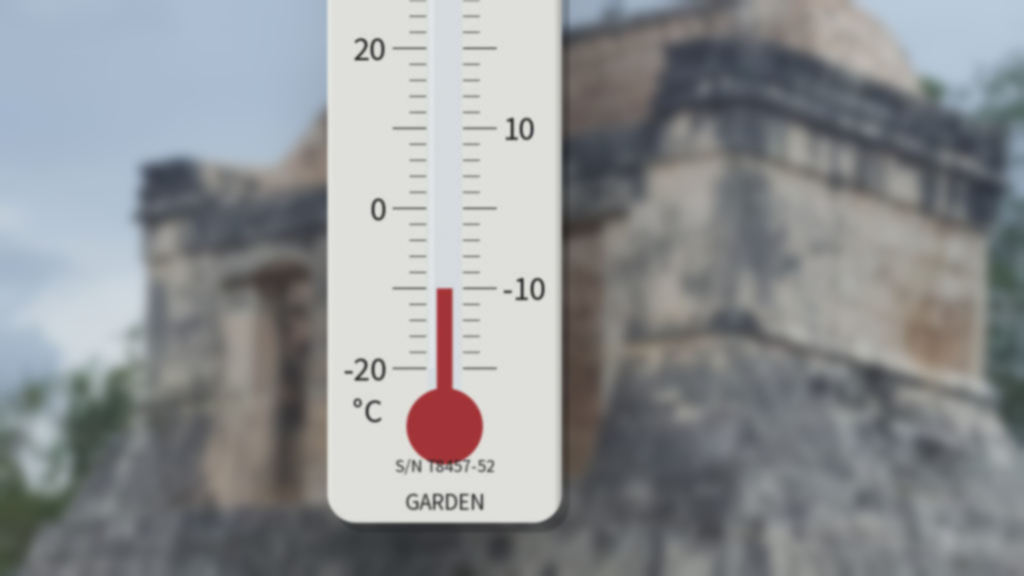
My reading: -10,°C
